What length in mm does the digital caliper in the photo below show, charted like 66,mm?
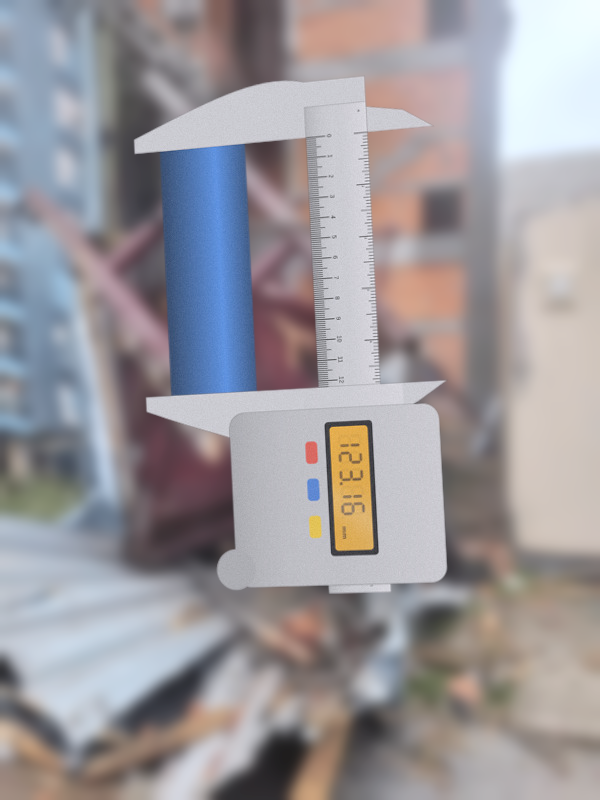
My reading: 123.16,mm
